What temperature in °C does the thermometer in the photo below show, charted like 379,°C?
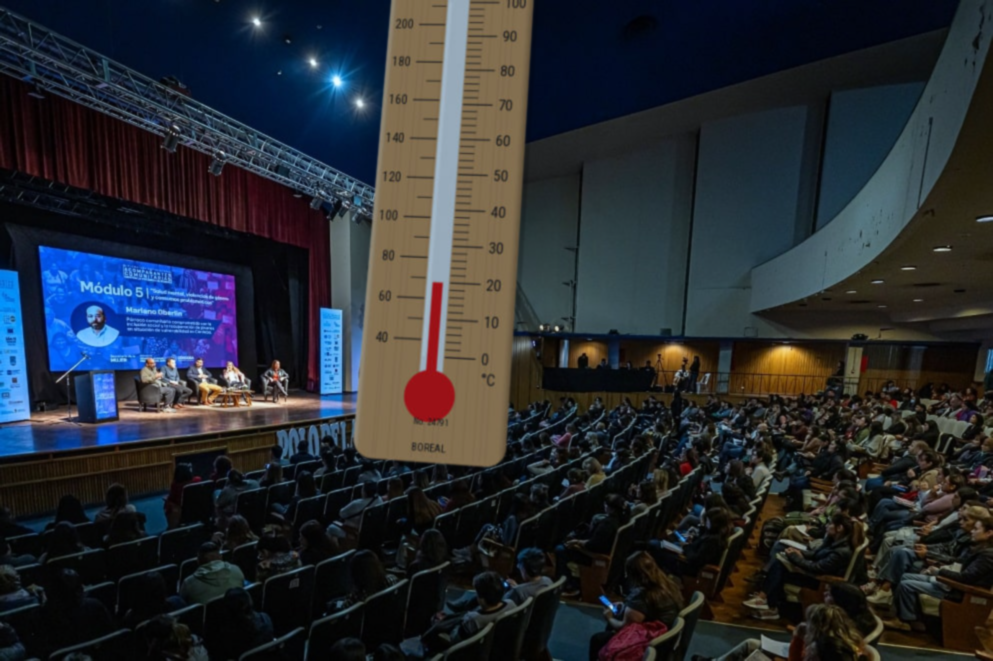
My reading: 20,°C
